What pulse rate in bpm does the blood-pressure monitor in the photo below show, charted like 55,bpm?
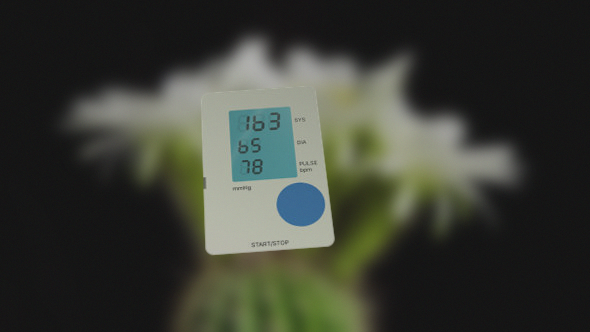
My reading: 78,bpm
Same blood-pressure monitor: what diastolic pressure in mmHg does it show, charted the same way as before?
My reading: 65,mmHg
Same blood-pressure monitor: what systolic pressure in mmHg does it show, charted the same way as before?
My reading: 163,mmHg
